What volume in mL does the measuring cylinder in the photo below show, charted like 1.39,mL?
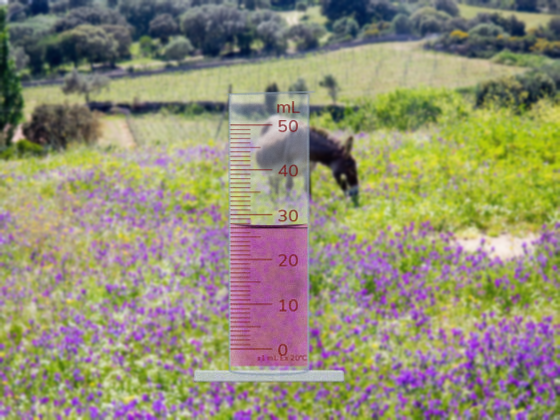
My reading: 27,mL
